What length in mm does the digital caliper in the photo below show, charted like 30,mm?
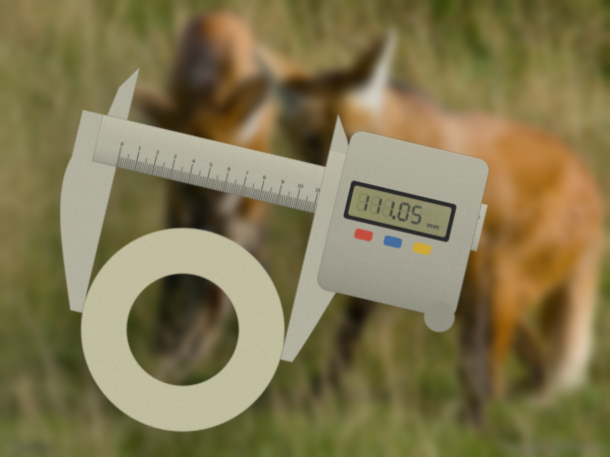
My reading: 111.05,mm
